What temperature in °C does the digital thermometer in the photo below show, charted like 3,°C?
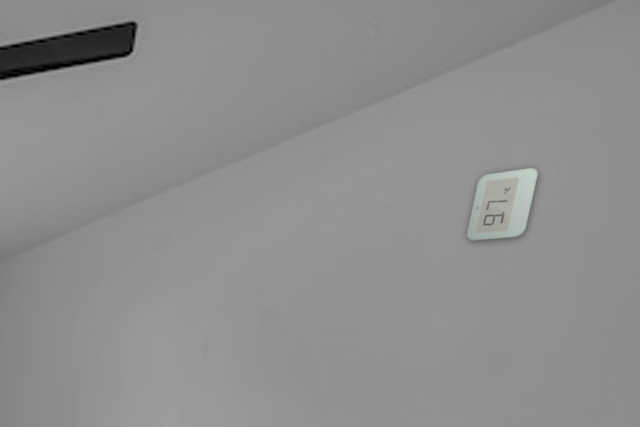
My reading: 9.7,°C
